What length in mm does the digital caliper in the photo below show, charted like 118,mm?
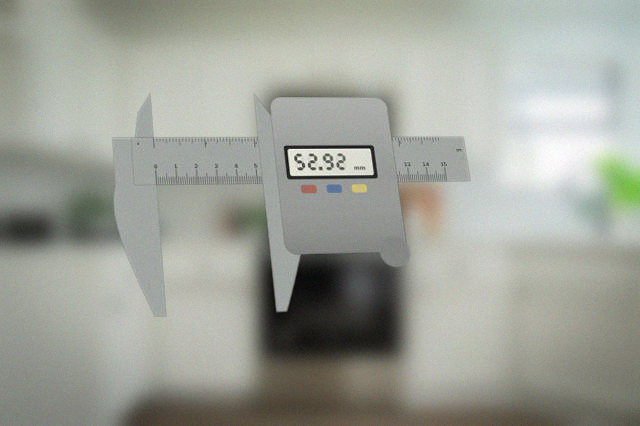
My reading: 52.92,mm
